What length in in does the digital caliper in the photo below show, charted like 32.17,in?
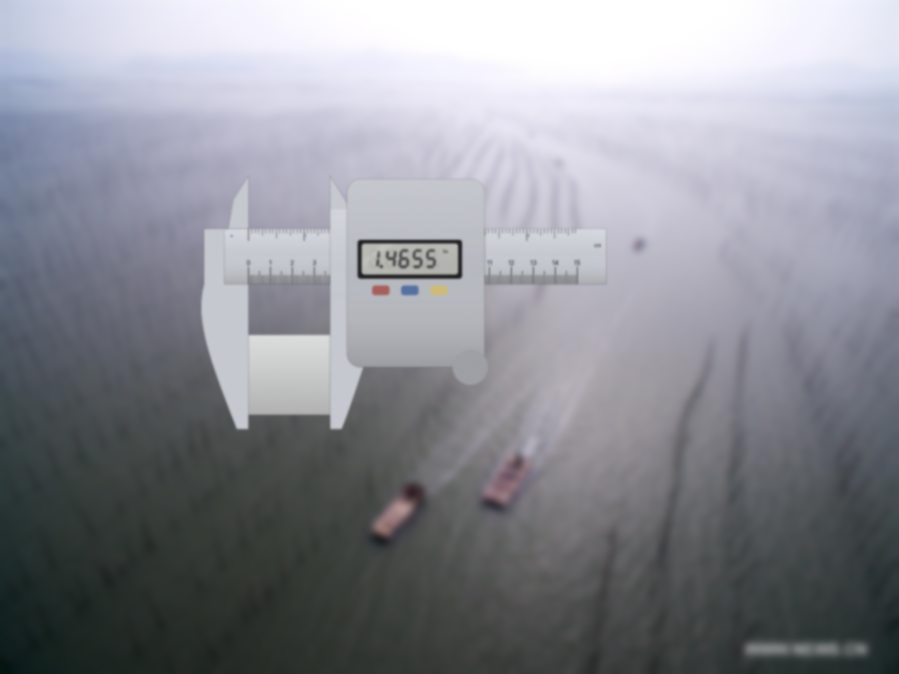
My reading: 1.4655,in
